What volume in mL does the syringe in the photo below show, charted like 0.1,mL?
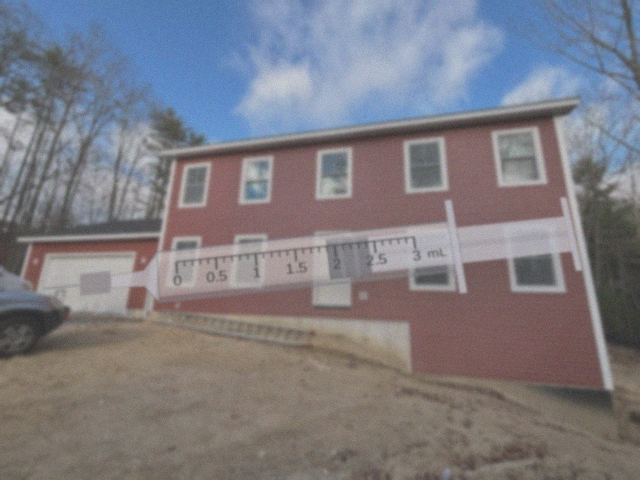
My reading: 1.9,mL
